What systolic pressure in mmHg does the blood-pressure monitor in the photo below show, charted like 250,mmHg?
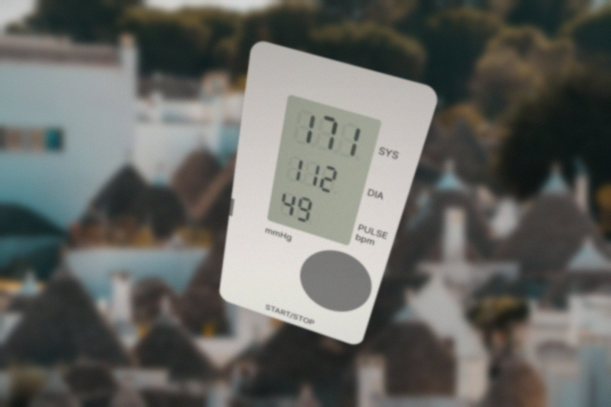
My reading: 171,mmHg
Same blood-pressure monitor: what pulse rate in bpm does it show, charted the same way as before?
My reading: 49,bpm
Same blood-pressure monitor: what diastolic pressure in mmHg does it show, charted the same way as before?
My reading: 112,mmHg
